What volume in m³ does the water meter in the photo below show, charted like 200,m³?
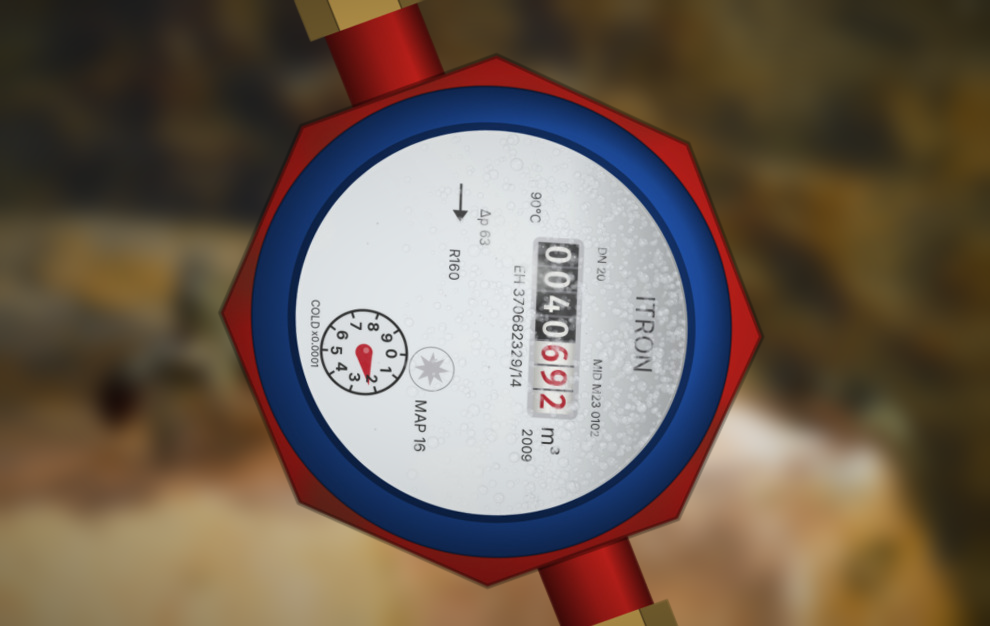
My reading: 40.6922,m³
